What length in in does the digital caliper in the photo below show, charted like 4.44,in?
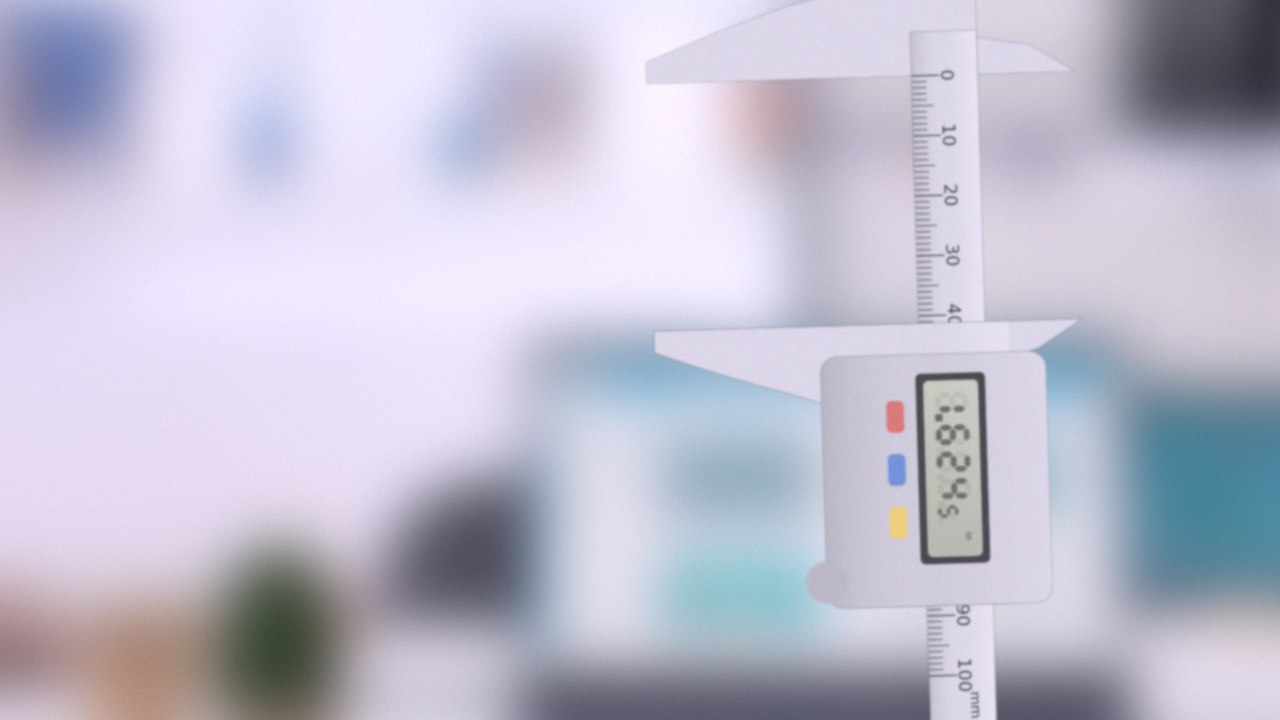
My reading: 1.6245,in
